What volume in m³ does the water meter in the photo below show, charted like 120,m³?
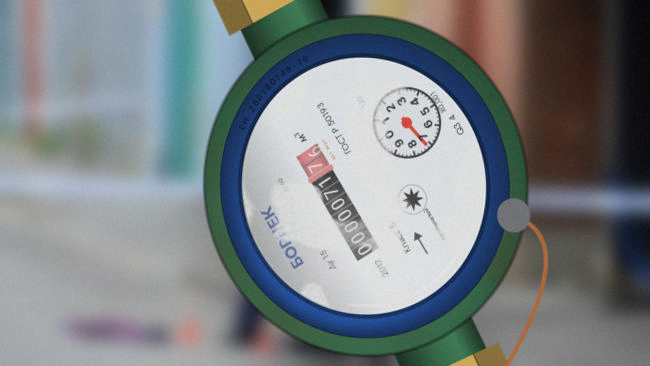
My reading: 71.757,m³
